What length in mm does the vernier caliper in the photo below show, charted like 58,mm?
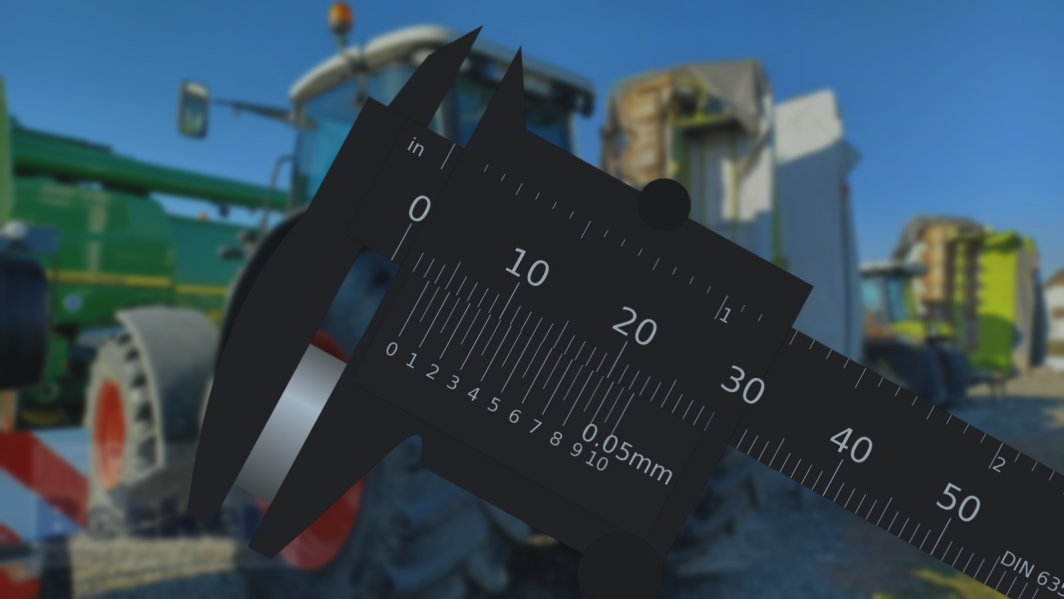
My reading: 3.5,mm
